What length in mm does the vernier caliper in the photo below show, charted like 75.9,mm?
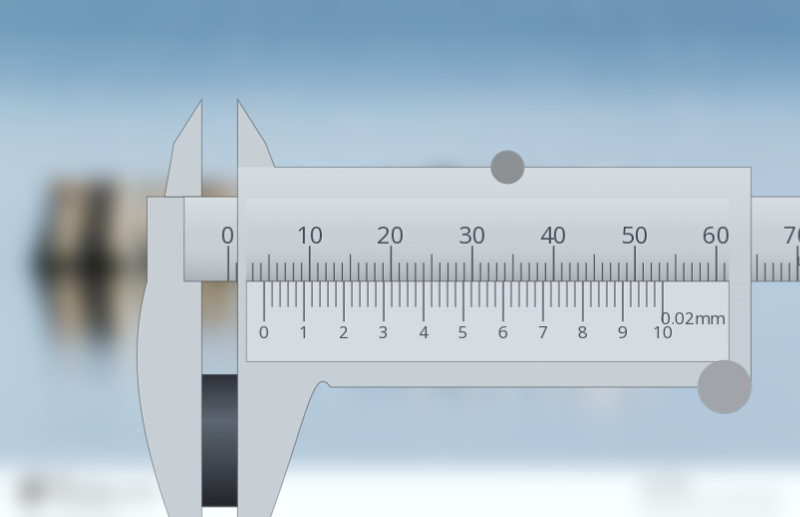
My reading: 4.4,mm
